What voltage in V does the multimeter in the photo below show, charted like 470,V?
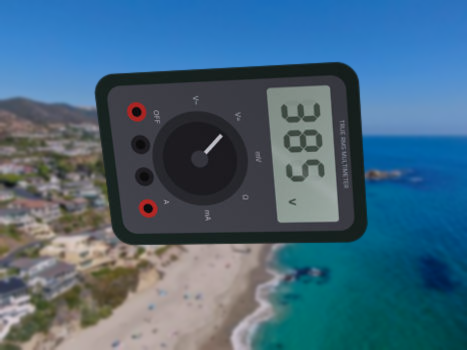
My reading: 385,V
